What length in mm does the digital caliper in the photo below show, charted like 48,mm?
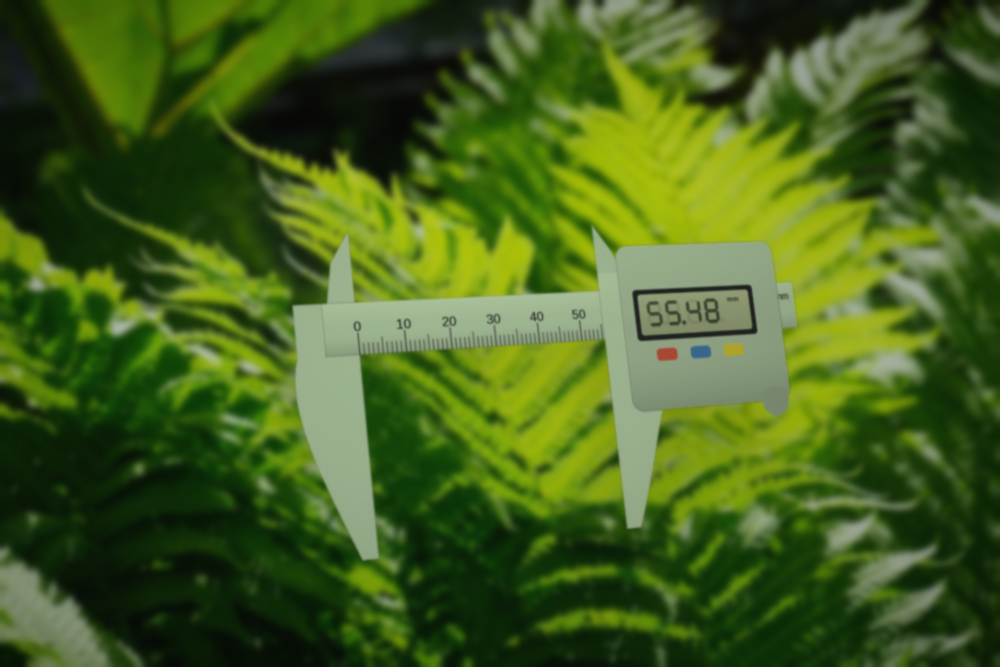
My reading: 55.48,mm
